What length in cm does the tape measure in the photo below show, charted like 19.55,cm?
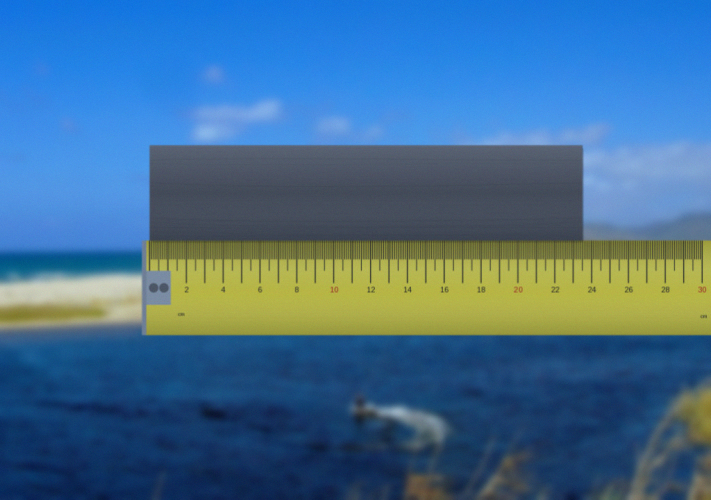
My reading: 23.5,cm
